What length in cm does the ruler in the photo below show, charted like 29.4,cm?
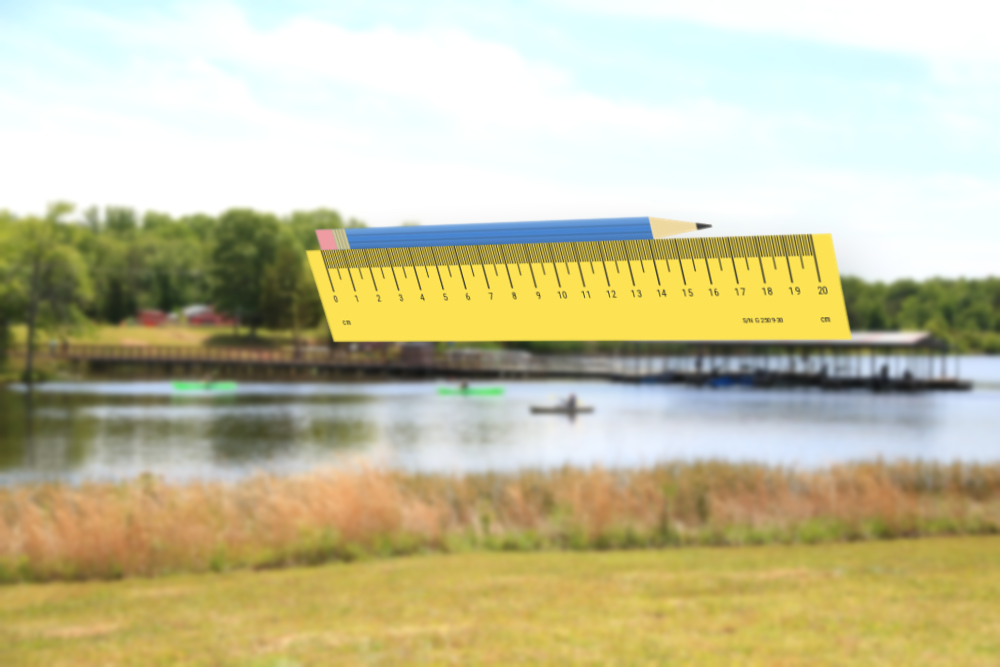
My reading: 16.5,cm
